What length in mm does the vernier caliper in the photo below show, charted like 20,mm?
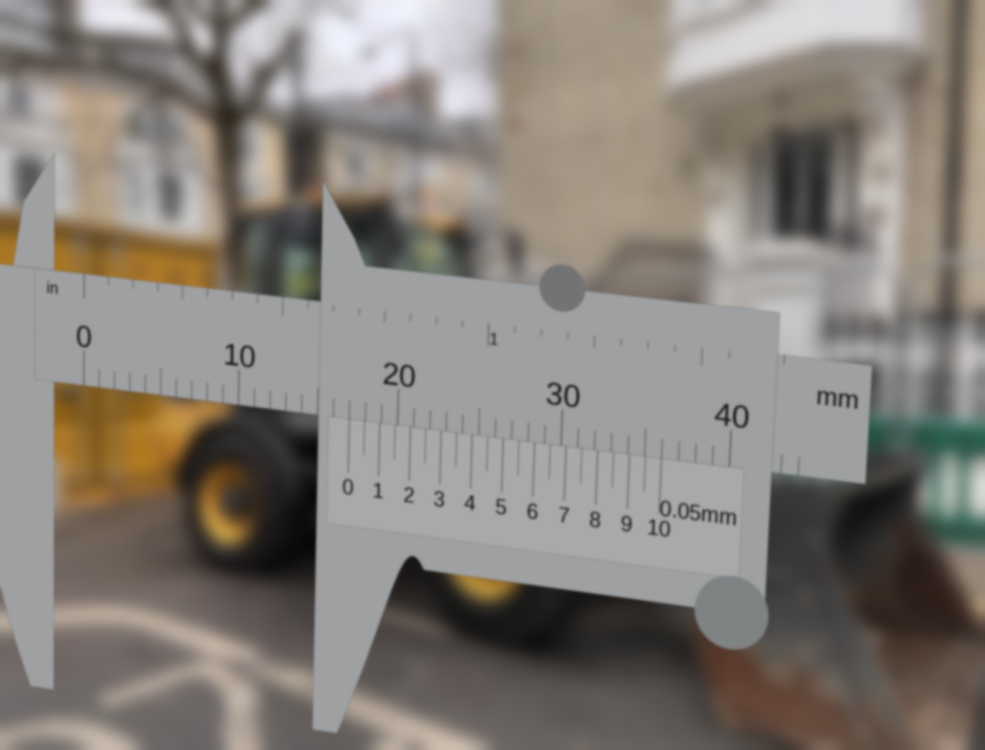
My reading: 17.0,mm
